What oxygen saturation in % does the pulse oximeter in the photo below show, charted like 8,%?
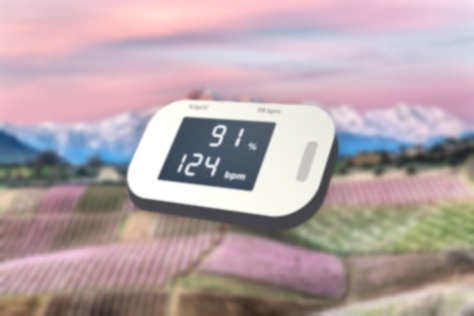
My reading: 91,%
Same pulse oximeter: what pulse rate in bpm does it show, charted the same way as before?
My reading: 124,bpm
